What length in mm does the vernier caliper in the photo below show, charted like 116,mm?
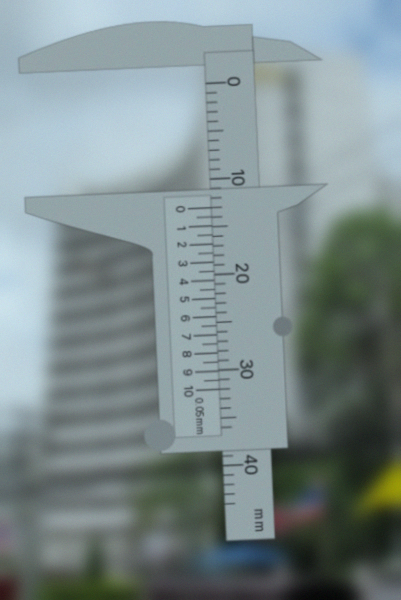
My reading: 13.0,mm
